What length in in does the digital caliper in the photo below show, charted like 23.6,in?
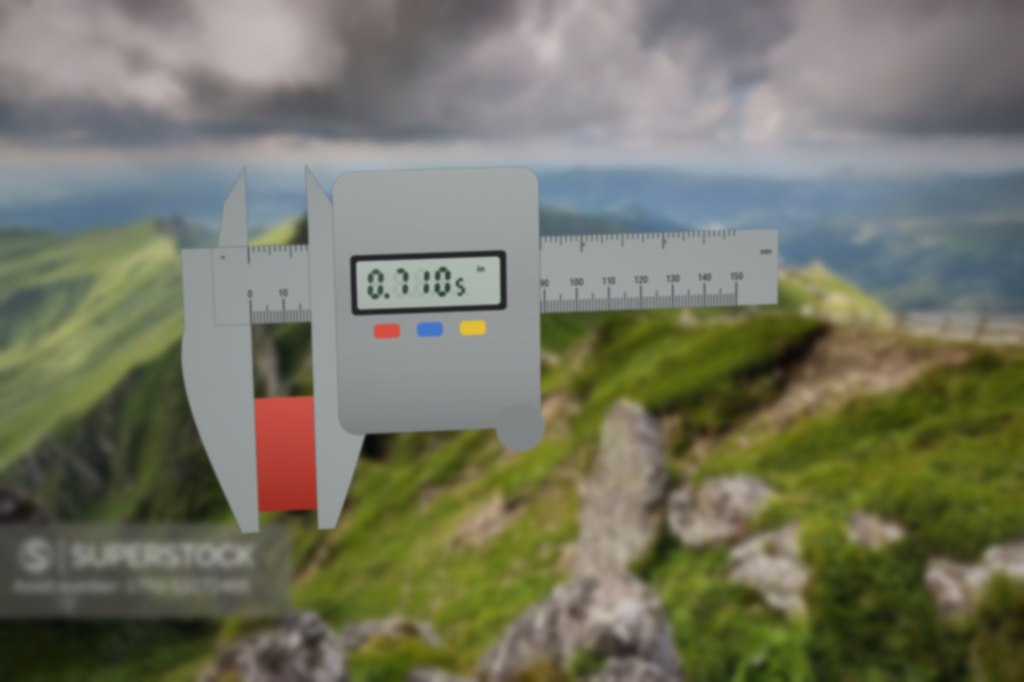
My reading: 0.7105,in
